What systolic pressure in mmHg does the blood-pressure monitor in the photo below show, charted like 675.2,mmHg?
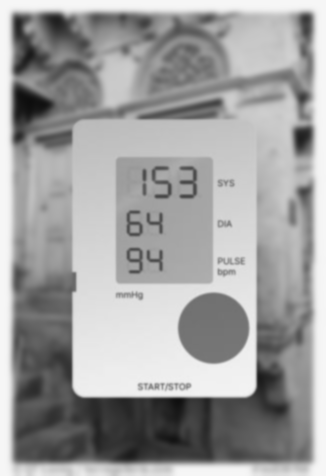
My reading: 153,mmHg
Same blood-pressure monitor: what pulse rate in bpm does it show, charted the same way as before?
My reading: 94,bpm
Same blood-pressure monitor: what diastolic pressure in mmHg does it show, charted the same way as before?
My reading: 64,mmHg
